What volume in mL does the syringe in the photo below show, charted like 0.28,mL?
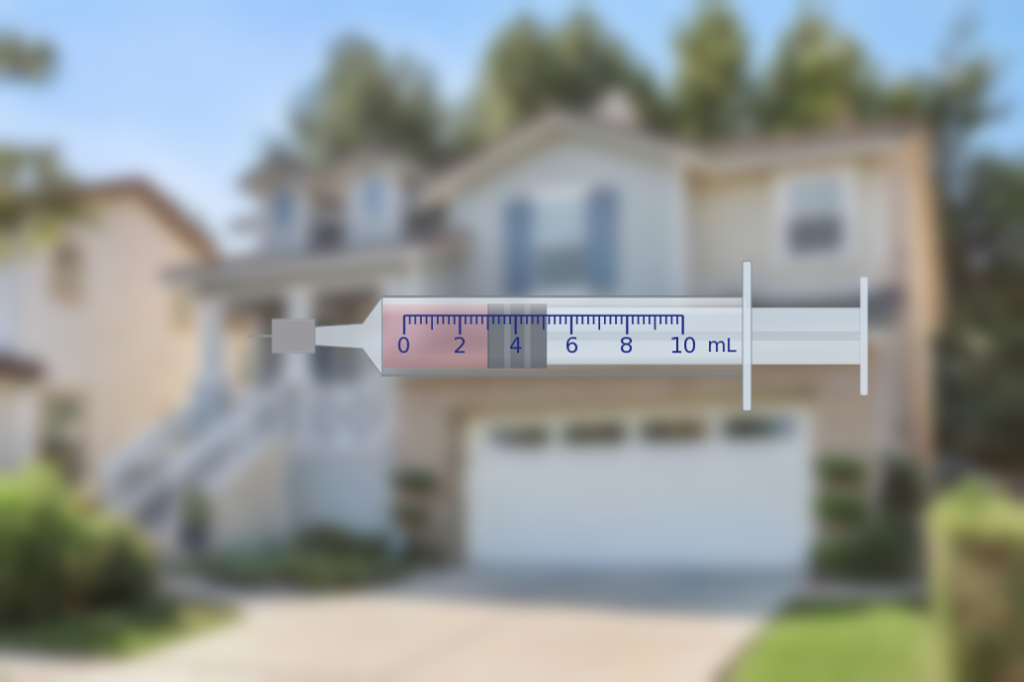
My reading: 3,mL
